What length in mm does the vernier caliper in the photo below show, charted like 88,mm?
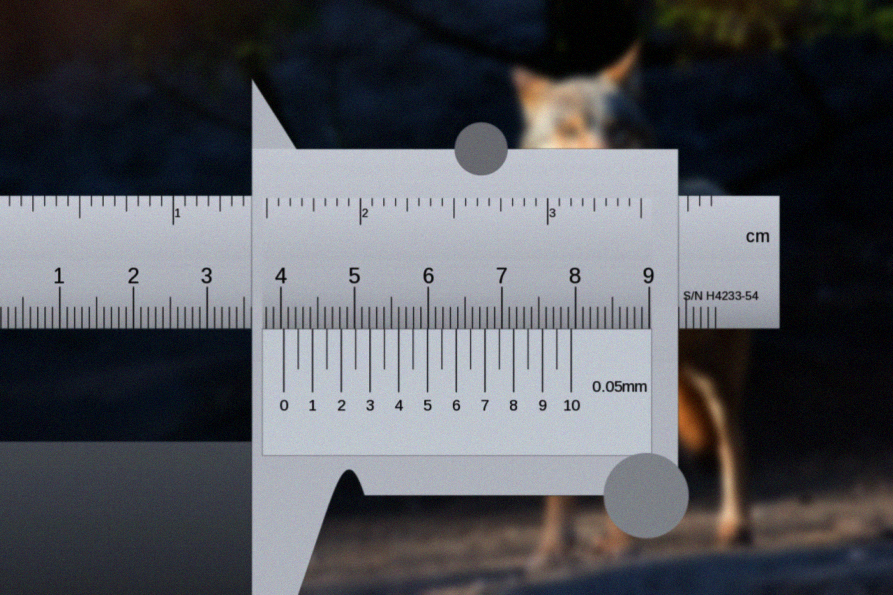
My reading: 40.4,mm
